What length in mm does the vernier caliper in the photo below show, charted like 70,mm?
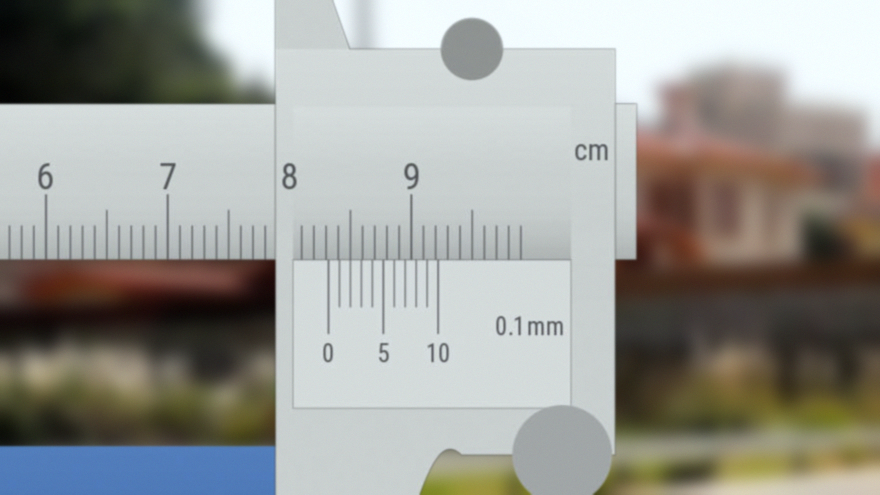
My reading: 83.2,mm
